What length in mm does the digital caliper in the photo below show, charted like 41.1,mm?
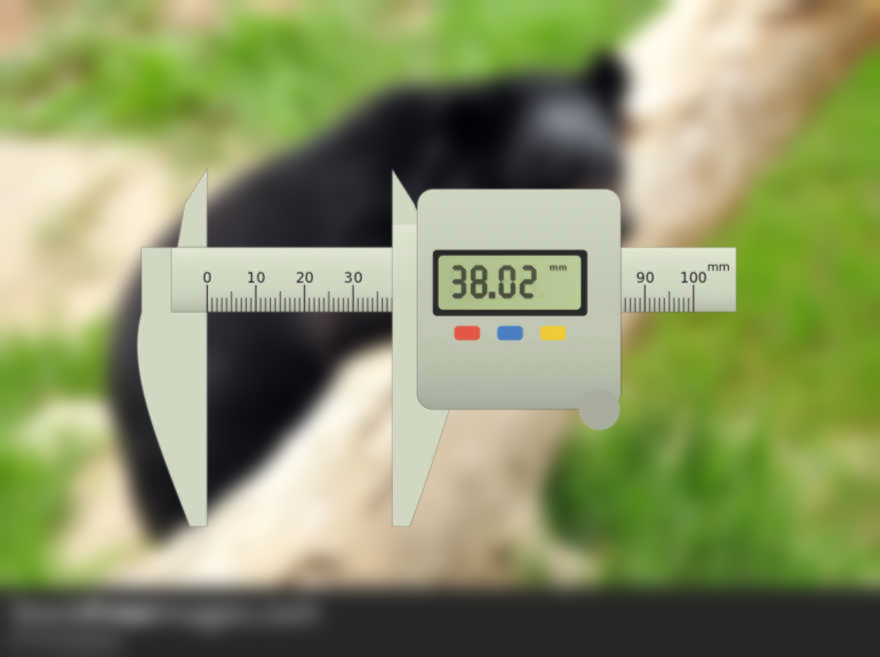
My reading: 38.02,mm
